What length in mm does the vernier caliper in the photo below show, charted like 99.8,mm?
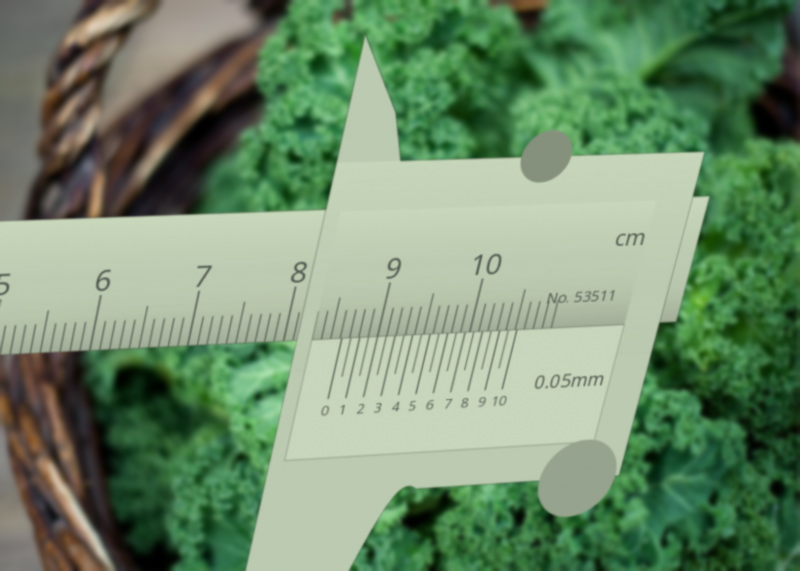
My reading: 86.2,mm
